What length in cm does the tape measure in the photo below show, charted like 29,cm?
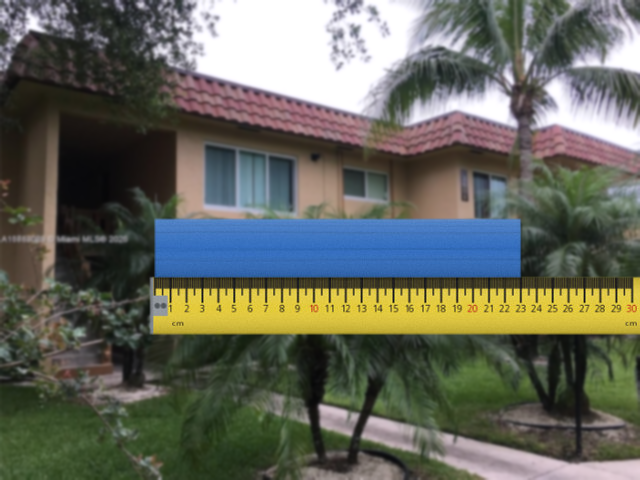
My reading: 23,cm
